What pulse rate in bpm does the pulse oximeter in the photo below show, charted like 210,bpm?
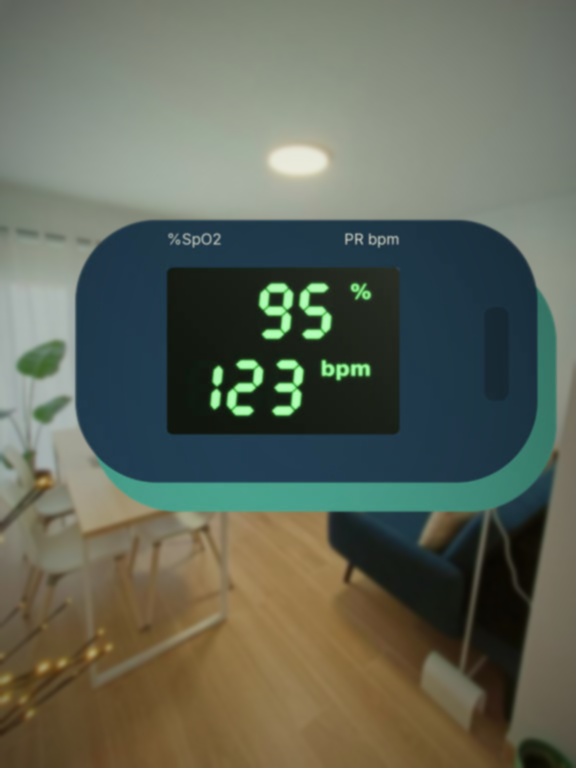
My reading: 123,bpm
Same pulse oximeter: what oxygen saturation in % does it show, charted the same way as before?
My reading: 95,%
